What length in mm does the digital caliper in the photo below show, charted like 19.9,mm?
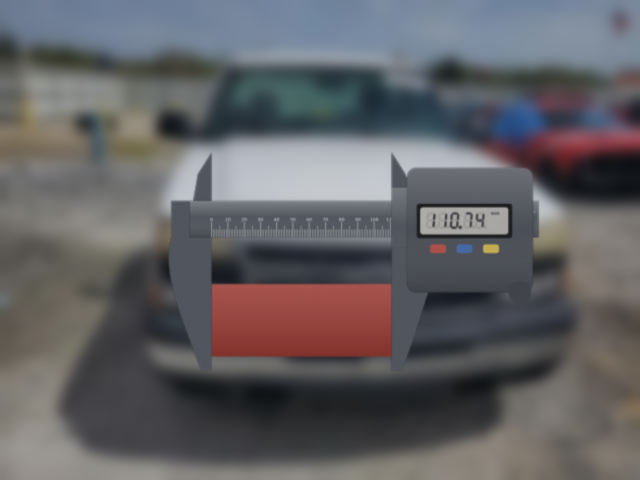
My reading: 110.74,mm
